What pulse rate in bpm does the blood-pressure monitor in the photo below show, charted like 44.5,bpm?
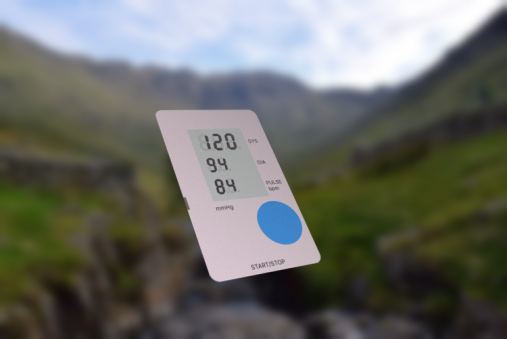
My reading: 84,bpm
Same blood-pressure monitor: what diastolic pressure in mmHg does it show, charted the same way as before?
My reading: 94,mmHg
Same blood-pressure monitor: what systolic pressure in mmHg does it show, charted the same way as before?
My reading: 120,mmHg
